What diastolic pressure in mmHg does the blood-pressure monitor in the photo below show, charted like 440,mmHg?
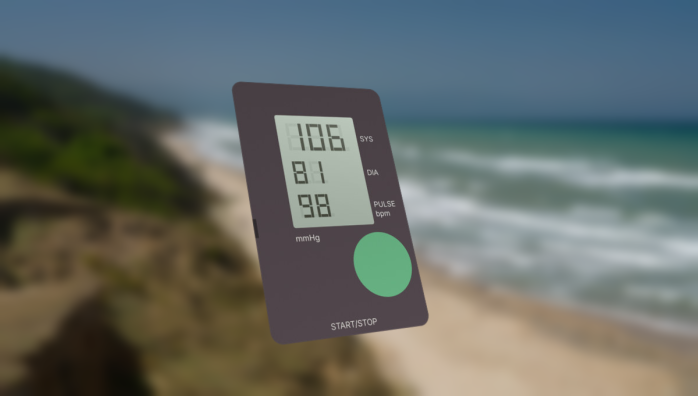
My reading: 81,mmHg
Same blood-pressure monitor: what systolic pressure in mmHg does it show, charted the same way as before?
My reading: 106,mmHg
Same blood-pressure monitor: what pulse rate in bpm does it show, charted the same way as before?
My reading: 98,bpm
